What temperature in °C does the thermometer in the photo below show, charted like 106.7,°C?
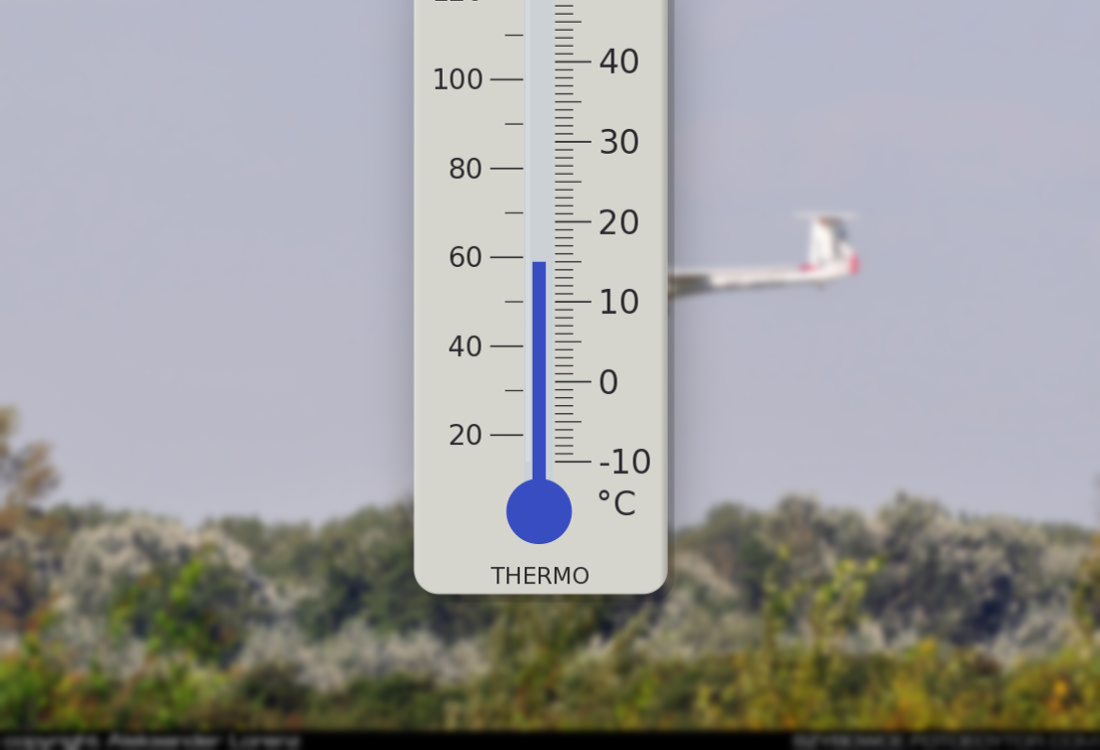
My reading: 15,°C
